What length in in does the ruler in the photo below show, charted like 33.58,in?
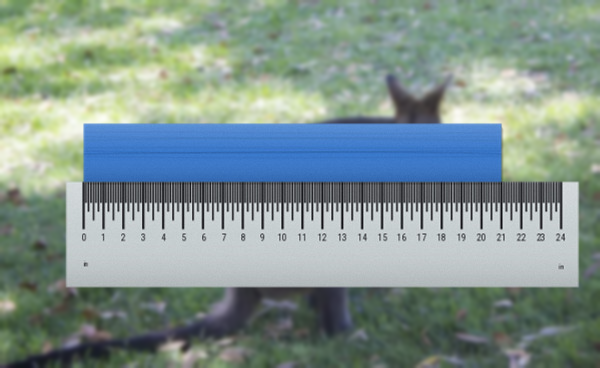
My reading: 21,in
